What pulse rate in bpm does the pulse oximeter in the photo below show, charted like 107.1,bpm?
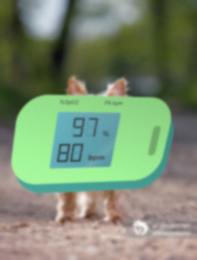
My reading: 80,bpm
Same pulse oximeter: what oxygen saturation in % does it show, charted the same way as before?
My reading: 97,%
